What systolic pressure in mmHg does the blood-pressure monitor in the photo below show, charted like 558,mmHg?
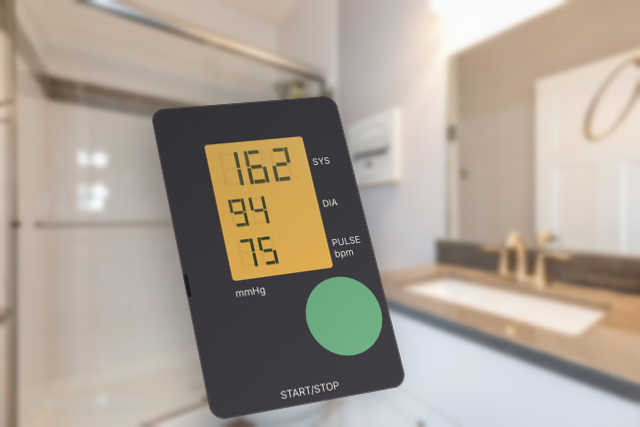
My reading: 162,mmHg
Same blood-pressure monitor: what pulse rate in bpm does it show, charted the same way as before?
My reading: 75,bpm
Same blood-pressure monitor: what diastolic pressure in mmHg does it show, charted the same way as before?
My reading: 94,mmHg
